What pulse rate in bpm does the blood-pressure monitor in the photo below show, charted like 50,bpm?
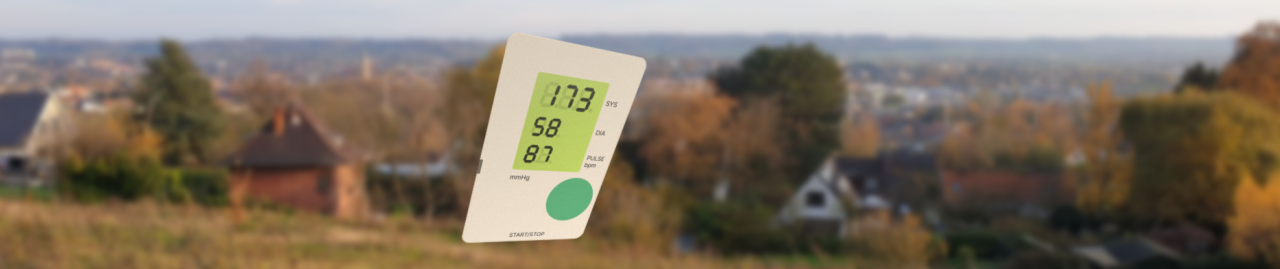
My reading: 87,bpm
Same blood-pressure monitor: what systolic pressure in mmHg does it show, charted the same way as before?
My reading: 173,mmHg
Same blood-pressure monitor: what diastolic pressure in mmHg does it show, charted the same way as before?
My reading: 58,mmHg
